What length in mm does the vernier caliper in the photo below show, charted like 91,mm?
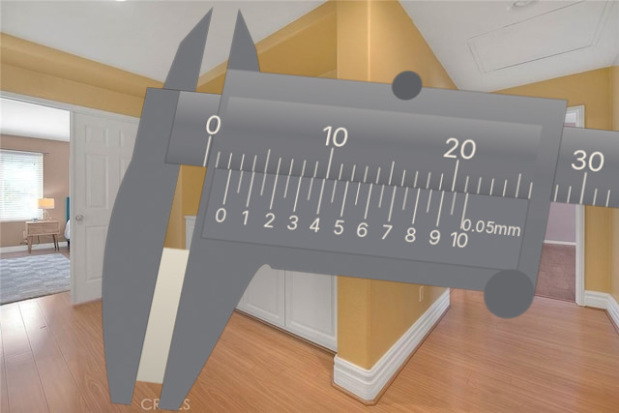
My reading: 2.2,mm
